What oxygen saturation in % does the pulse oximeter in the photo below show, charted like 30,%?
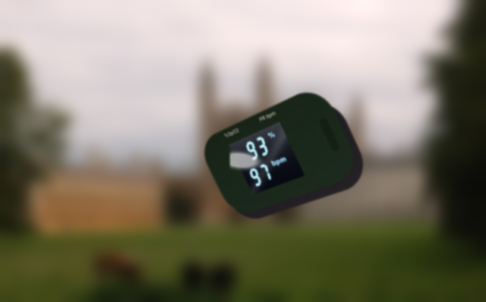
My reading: 93,%
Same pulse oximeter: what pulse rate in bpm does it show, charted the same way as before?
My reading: 97,bpm
